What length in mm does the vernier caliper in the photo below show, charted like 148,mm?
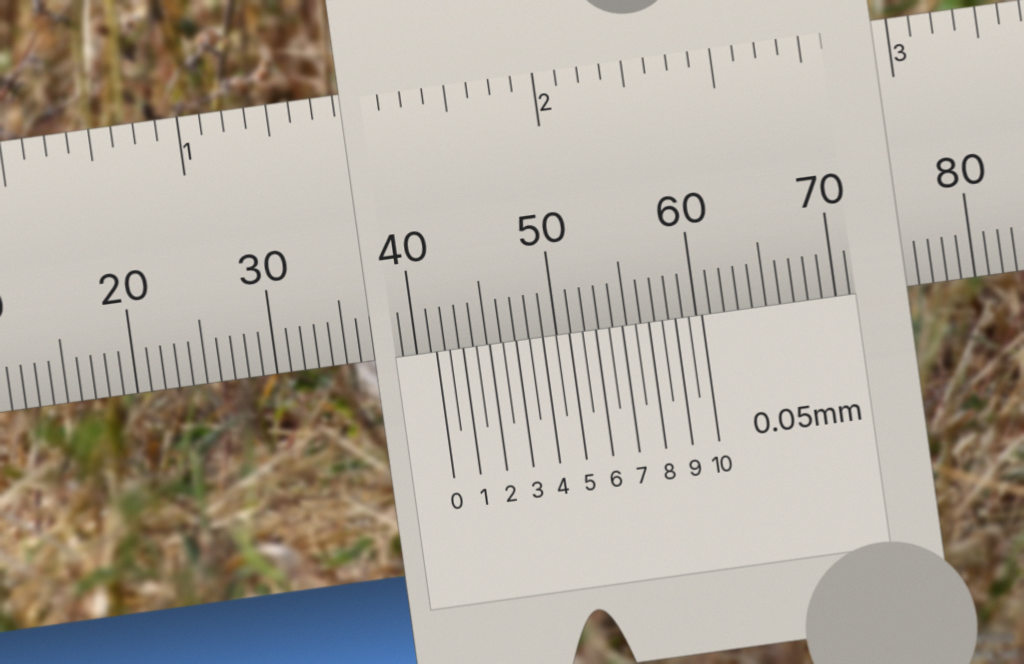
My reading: 41.4,mm
